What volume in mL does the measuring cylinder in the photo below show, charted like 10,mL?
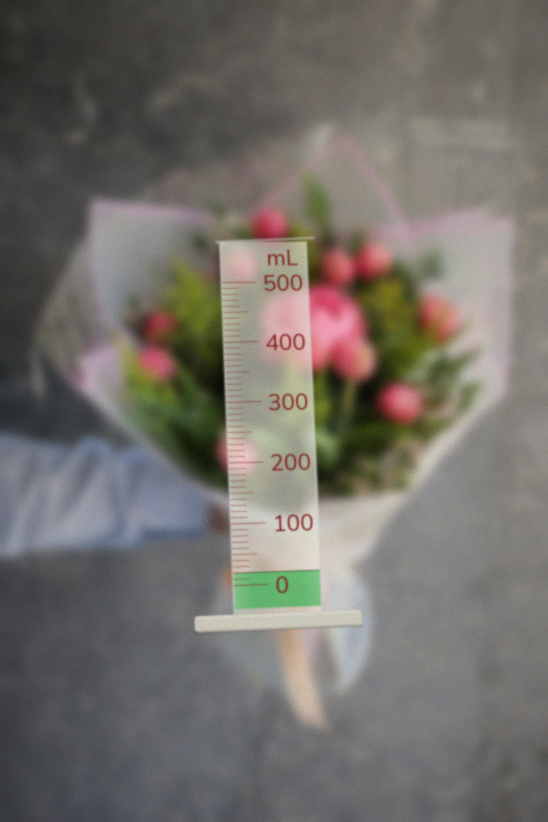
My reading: 20,mL
